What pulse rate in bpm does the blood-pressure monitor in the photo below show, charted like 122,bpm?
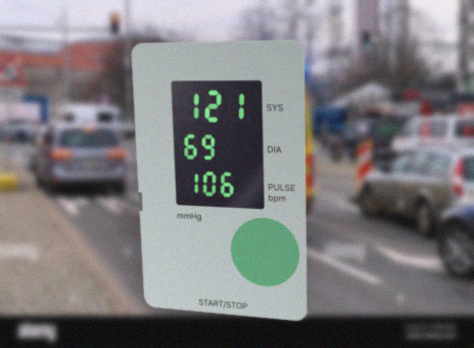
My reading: 106,bpm
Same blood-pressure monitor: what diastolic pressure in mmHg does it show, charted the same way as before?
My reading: 69,mmHg
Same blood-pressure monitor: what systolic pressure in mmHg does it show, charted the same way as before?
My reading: 121,mmHg
